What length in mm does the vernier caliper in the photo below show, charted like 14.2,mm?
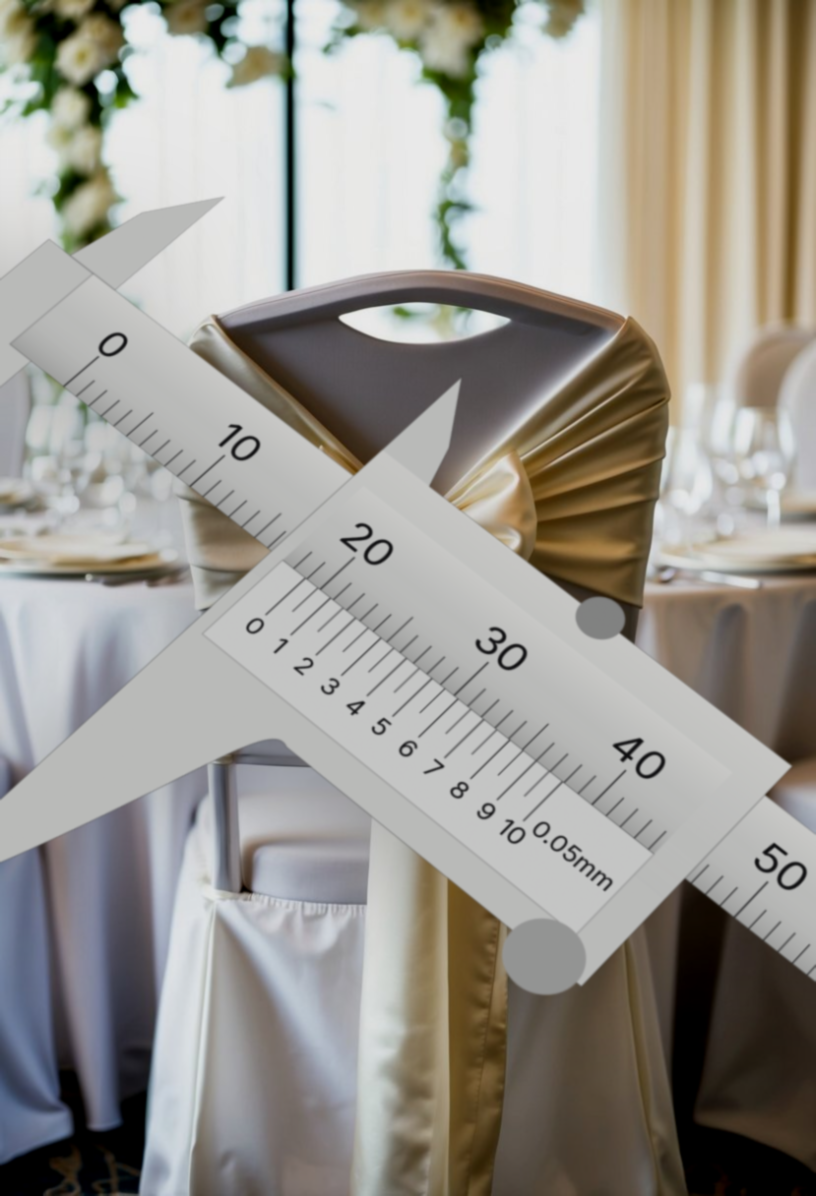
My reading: 18.9,mm
